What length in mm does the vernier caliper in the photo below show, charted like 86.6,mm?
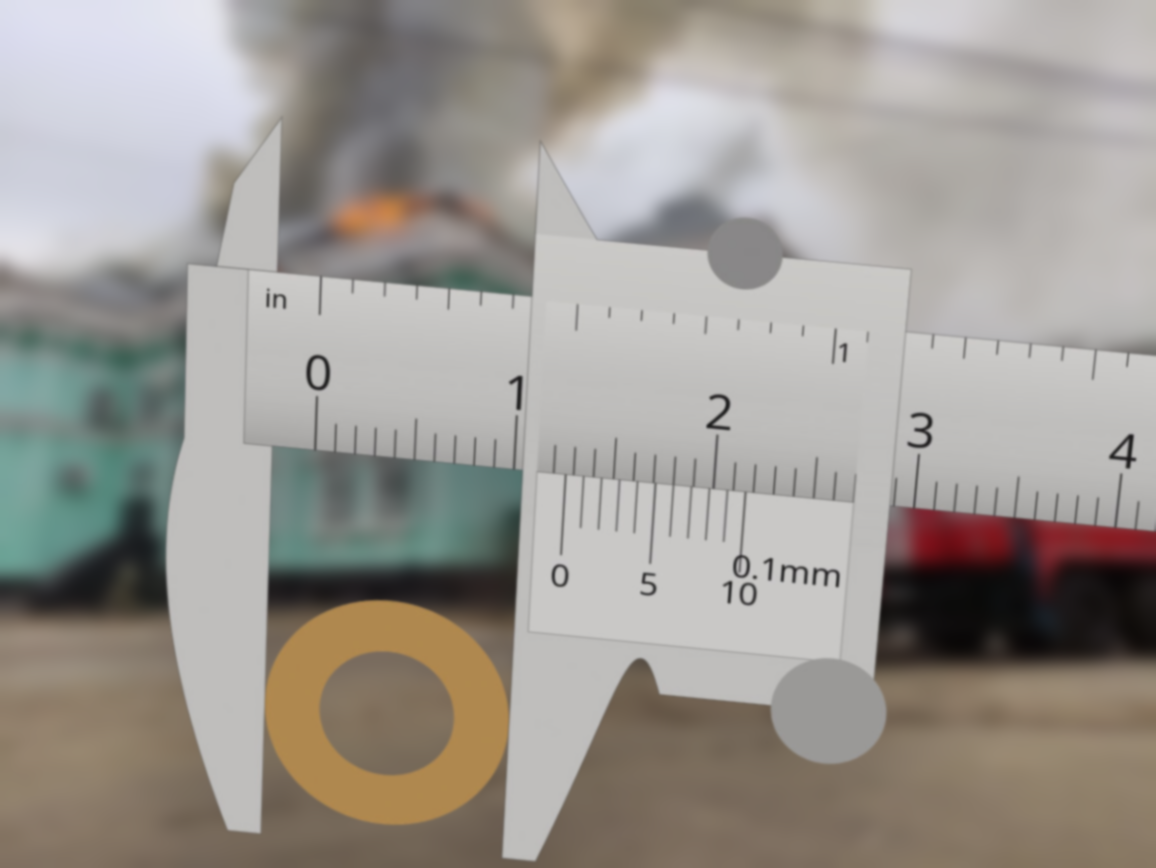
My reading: 12.6,mm
